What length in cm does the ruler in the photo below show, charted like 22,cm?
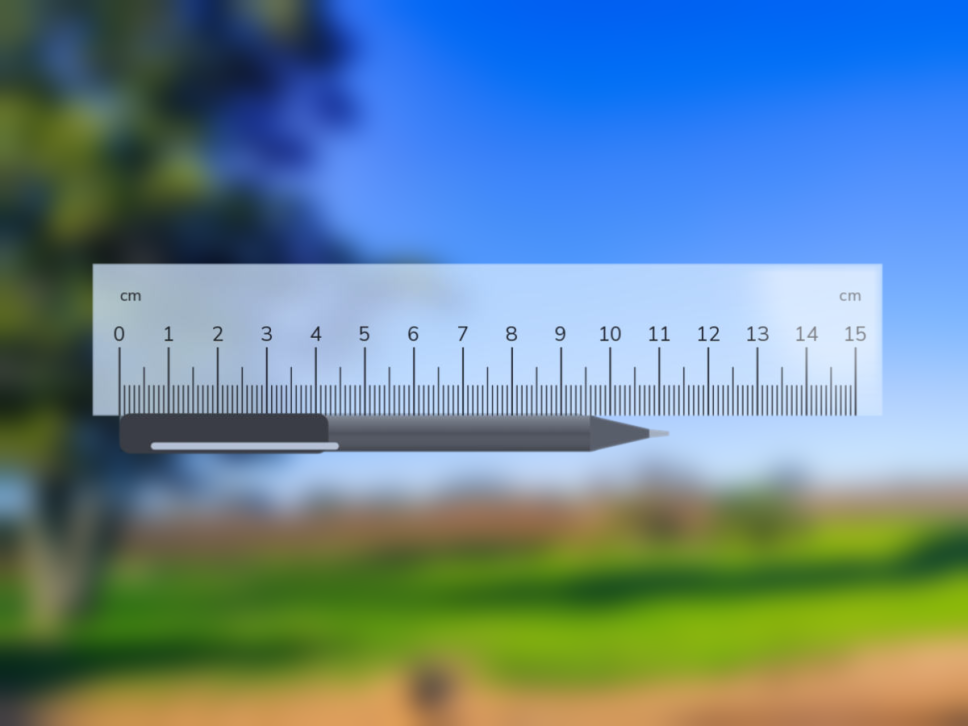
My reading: 11.2,cm
